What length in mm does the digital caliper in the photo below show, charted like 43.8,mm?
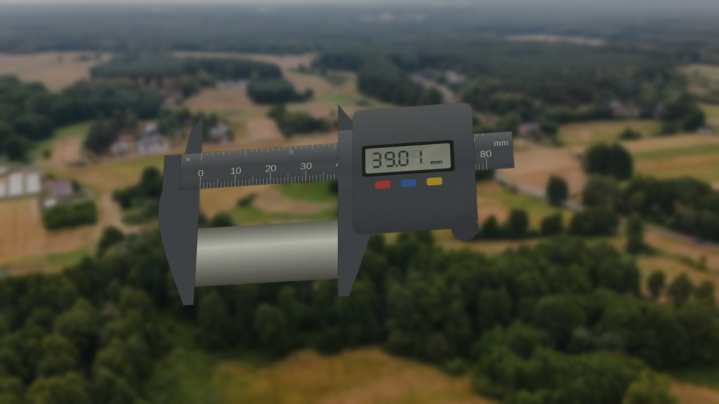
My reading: 39.01,mm
